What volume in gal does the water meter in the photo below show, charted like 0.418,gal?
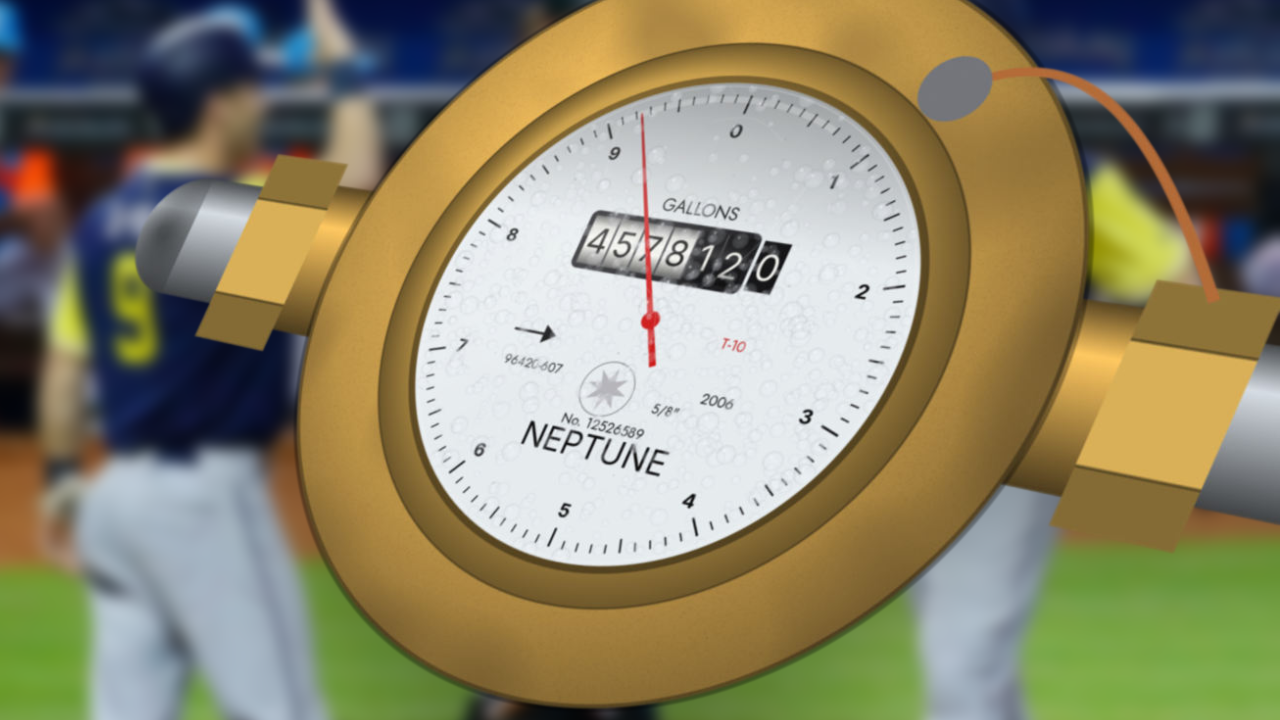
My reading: 4578119.2,gal
